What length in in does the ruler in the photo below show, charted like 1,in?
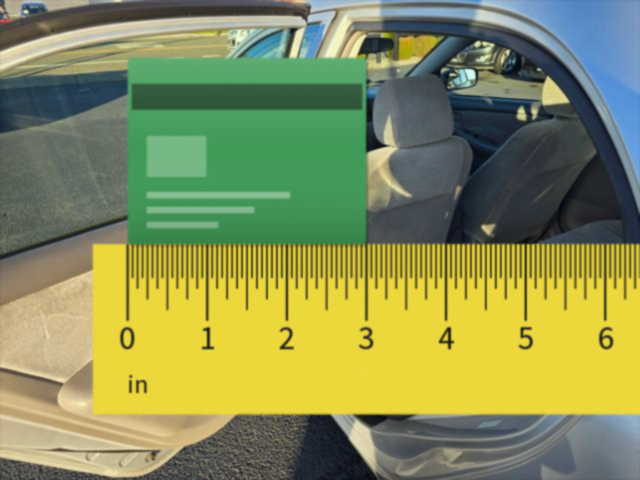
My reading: 3,in
